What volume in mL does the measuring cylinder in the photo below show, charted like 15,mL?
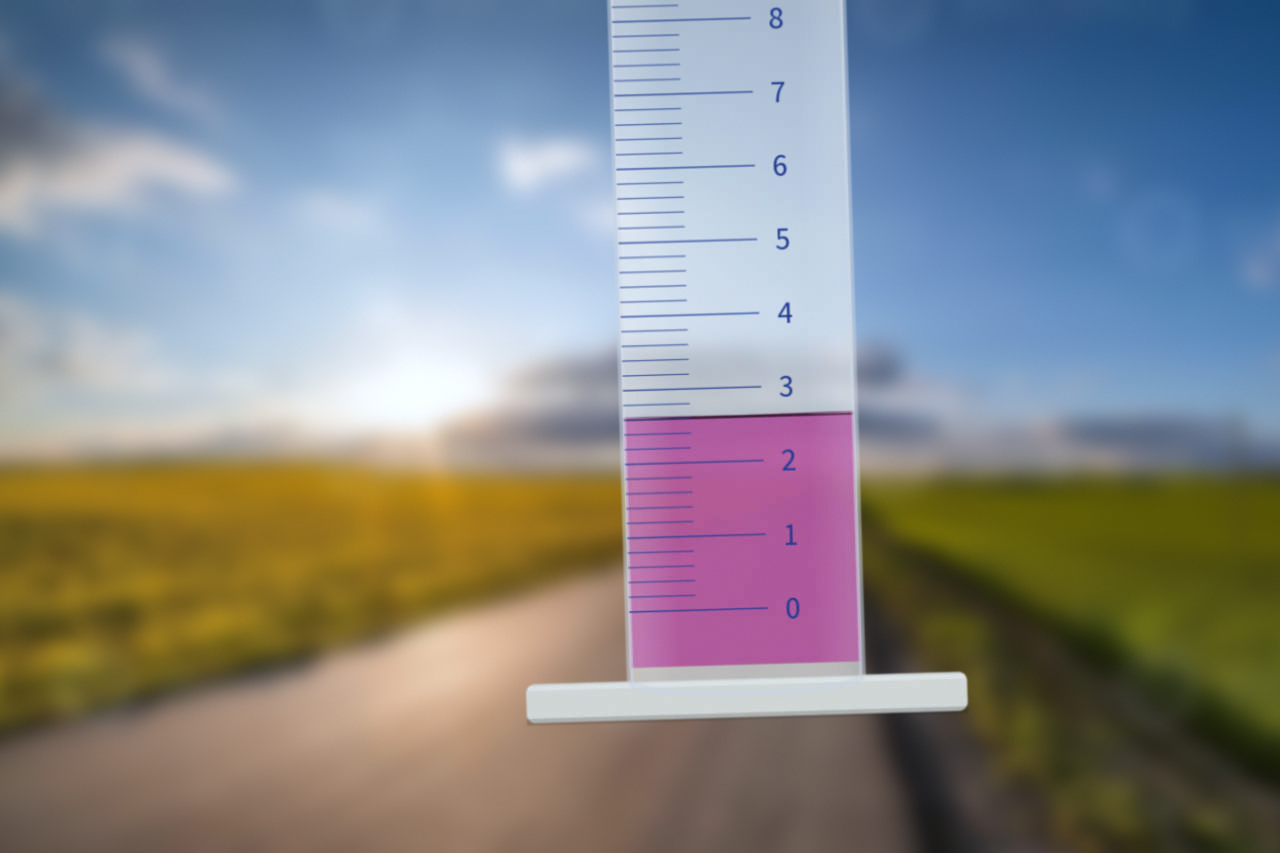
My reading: 2.6,mL
